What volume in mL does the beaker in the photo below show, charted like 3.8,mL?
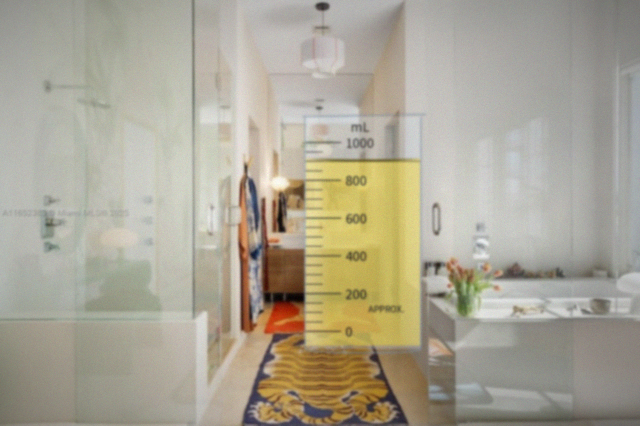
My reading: 900,mL
